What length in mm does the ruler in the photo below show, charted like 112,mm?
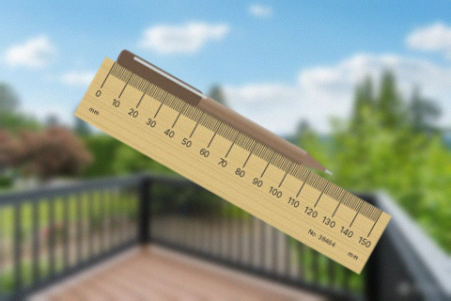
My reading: 120,mm
